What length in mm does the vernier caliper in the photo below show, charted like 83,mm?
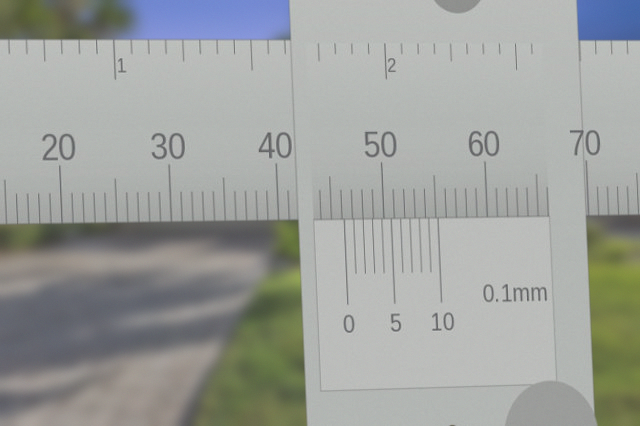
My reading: 46.2,mm
